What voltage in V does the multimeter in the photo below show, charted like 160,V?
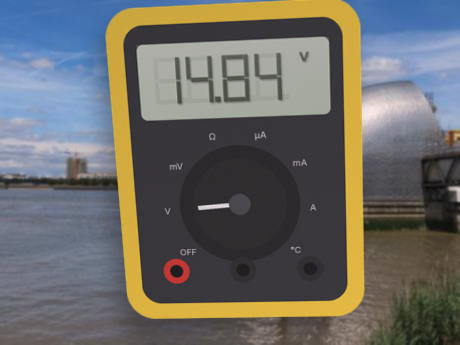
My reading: 14.84,V
